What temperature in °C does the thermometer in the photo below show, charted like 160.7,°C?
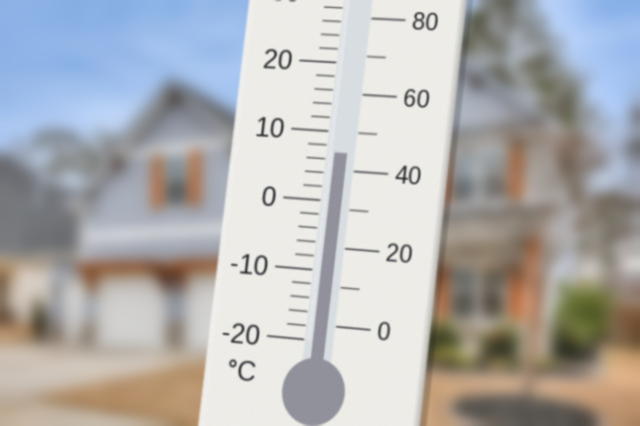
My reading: 7,°C
